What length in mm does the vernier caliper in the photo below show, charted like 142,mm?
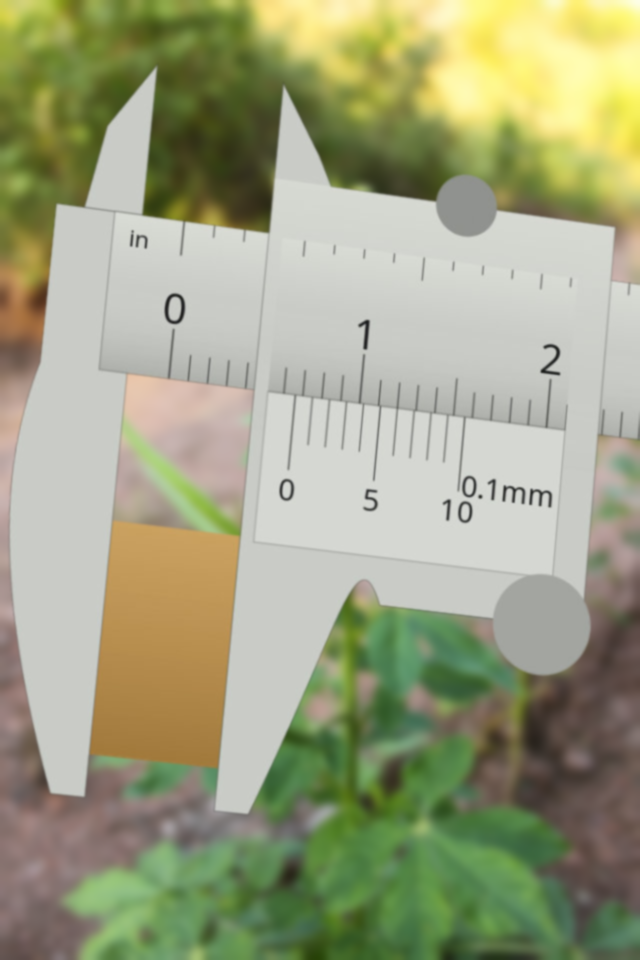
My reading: 6.6,mm
